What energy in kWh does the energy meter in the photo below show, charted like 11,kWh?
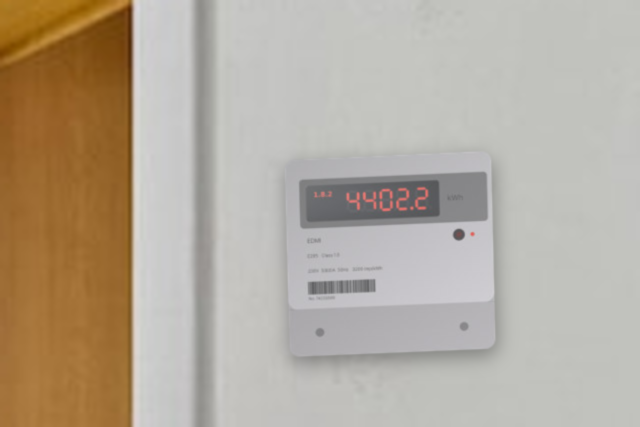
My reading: 4402.2,kWh
